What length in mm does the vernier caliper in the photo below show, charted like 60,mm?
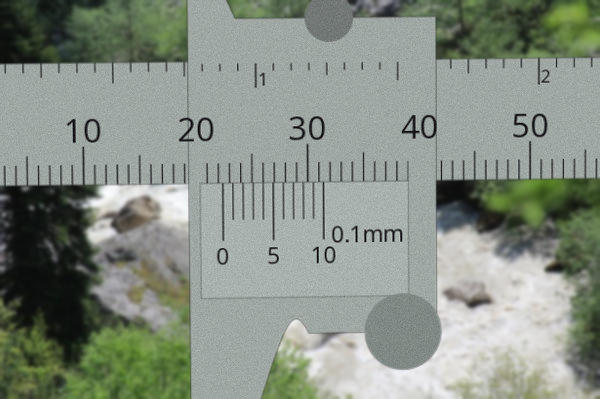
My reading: 22.4,mm
